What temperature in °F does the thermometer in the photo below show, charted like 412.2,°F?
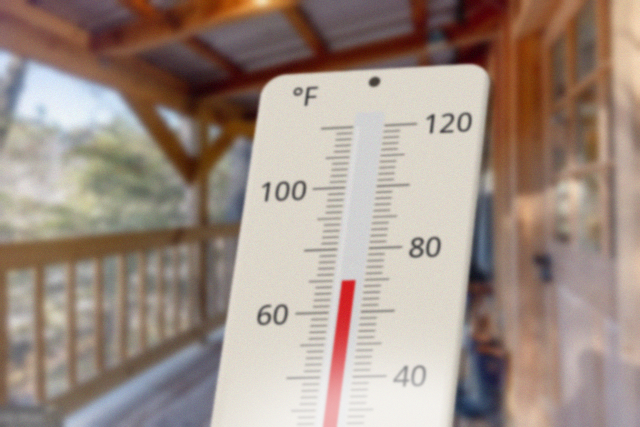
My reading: 70,°F
